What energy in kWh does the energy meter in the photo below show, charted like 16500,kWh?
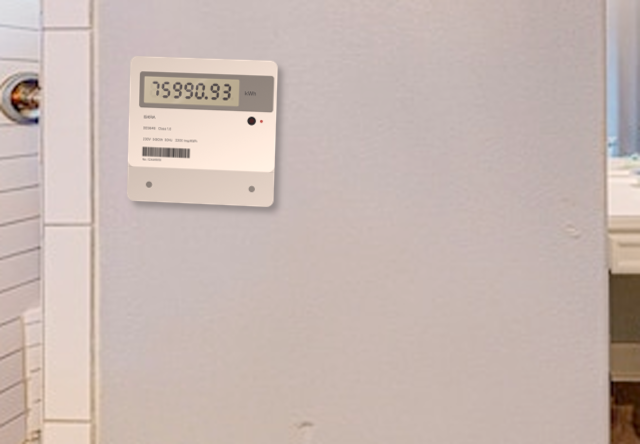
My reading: 75990.93,kWh
